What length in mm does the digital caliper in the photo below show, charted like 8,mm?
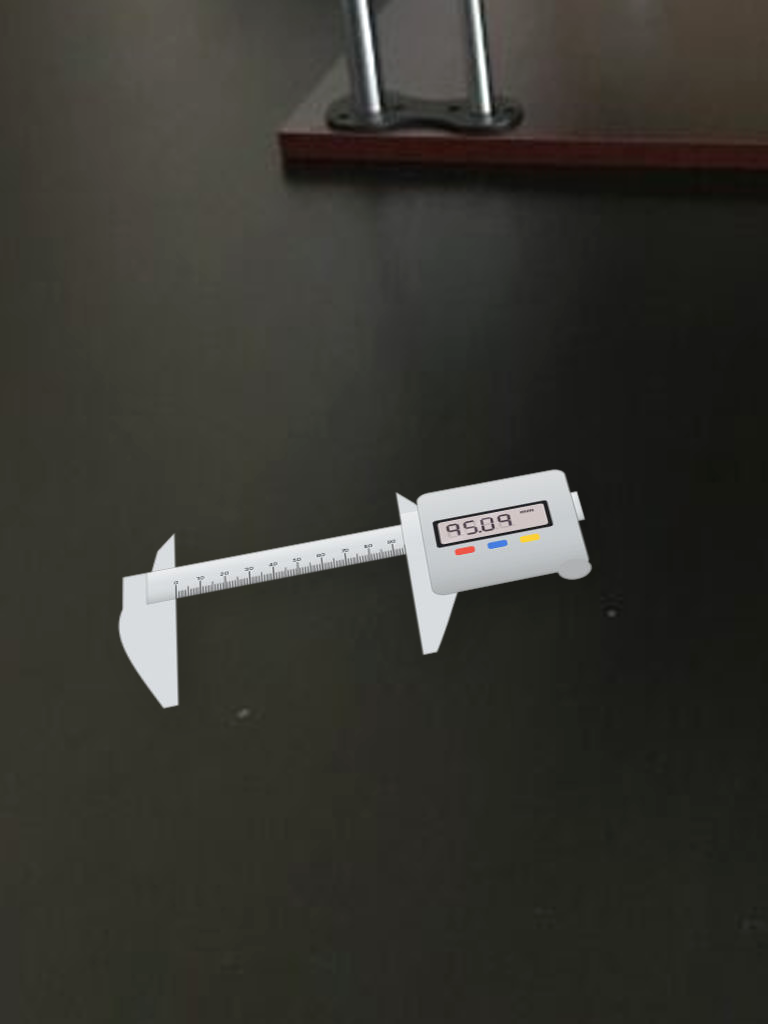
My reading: 95.09,mm
